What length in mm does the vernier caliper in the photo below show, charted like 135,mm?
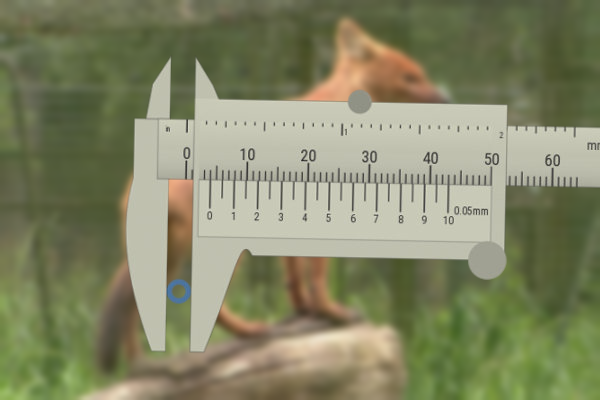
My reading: 4.0,mm
